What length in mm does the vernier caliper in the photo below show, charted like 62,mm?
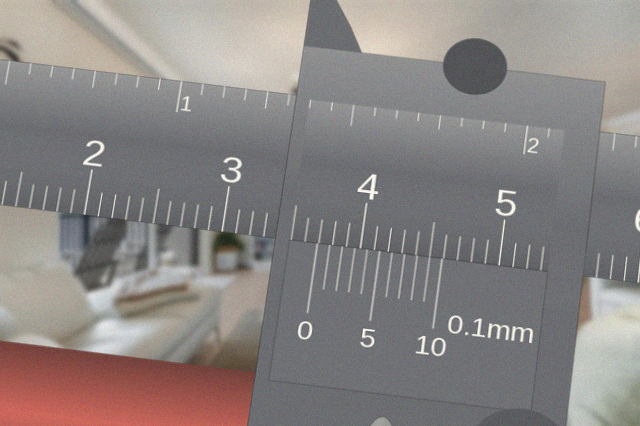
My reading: 36.9,mm
